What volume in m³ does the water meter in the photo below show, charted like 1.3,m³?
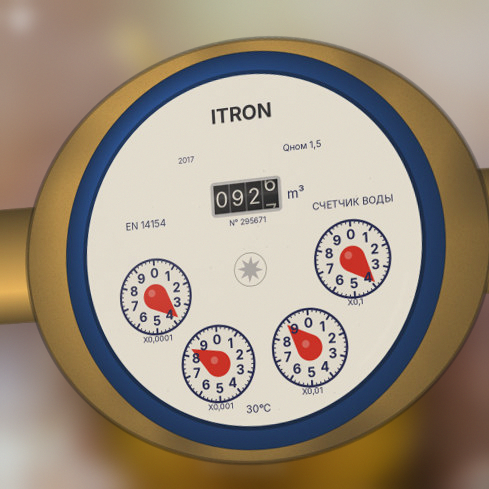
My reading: 926.3883,m³
